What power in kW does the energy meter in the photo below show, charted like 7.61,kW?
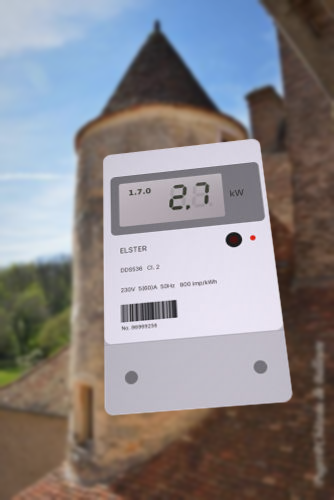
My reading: 2.7,kW
